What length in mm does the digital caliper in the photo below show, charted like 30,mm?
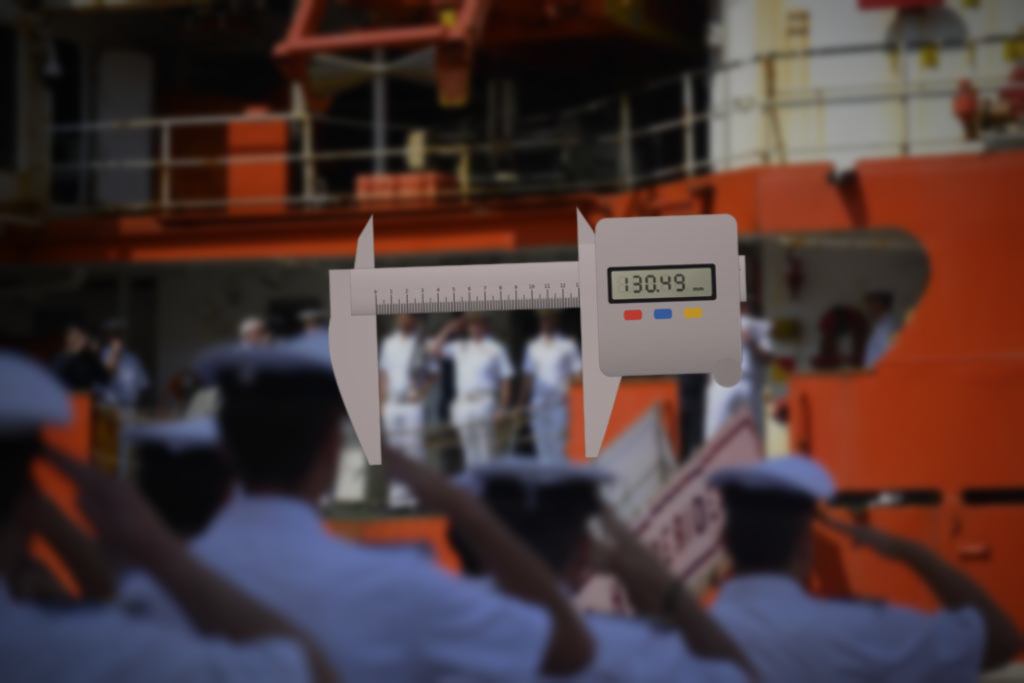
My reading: 130.49,mm
